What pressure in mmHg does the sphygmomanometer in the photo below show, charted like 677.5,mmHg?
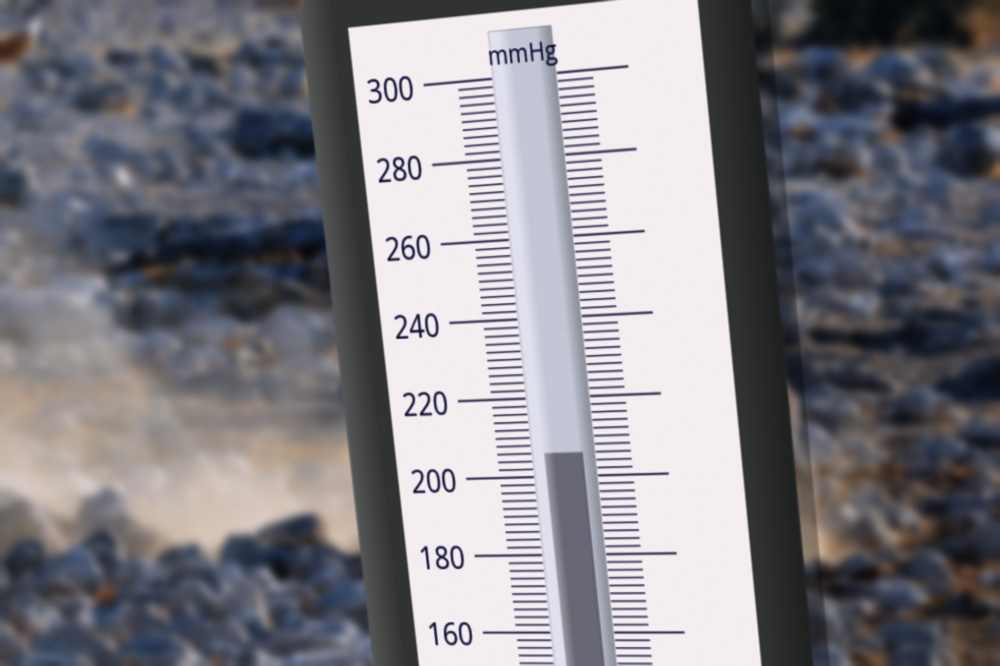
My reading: 206,mmHg
